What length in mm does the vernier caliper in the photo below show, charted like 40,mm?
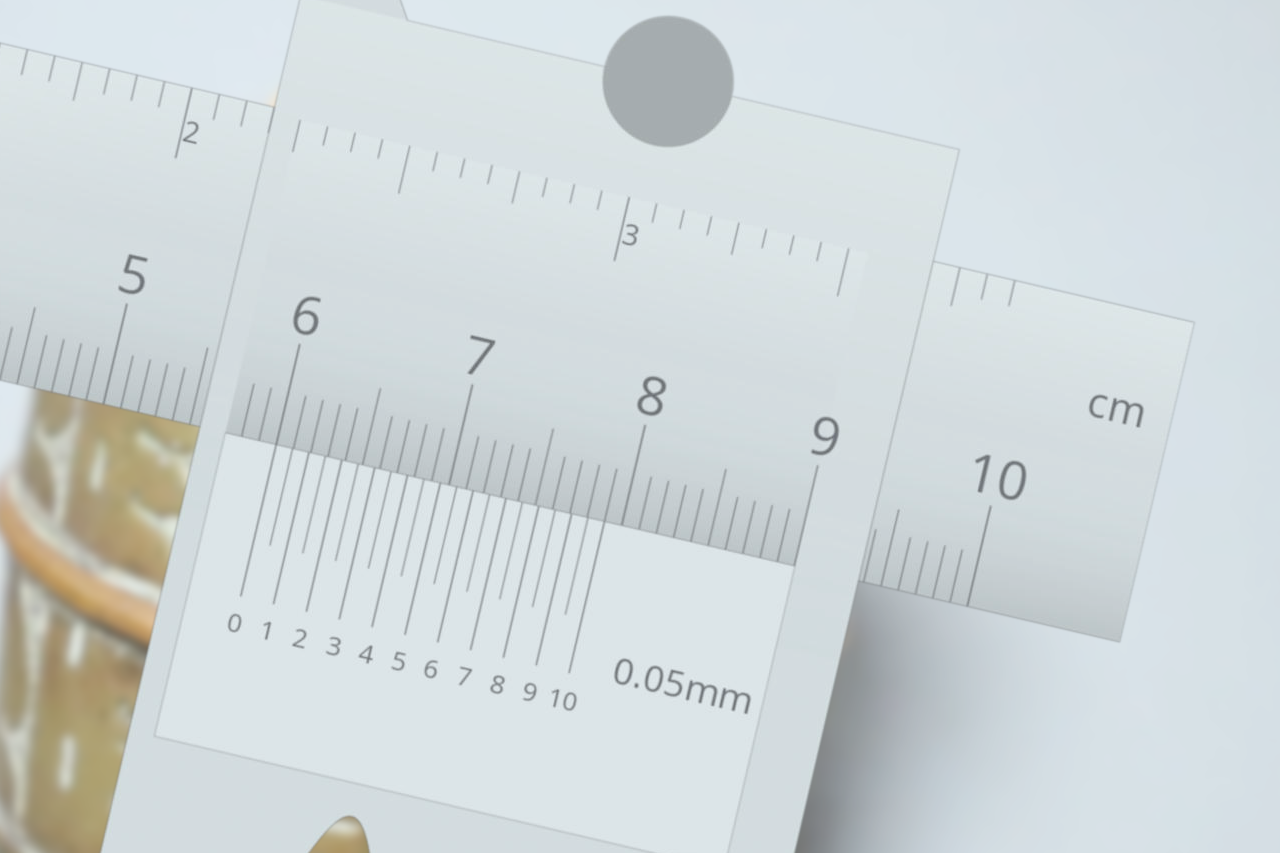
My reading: 60.0,mm
